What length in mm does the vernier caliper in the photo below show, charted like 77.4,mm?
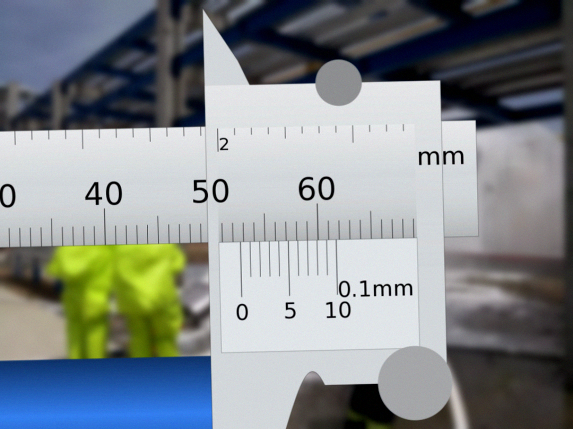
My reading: 52.7,mm
